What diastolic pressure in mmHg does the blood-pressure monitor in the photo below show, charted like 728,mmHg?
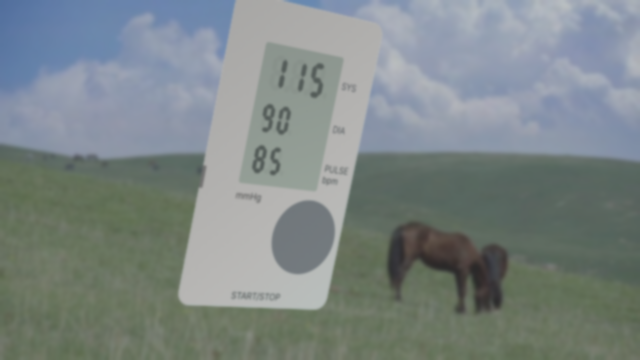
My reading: 90,mmHg
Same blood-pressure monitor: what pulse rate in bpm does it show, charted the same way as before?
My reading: 85,bpm
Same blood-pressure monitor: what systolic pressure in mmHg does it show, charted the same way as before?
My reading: 115,mmHg
